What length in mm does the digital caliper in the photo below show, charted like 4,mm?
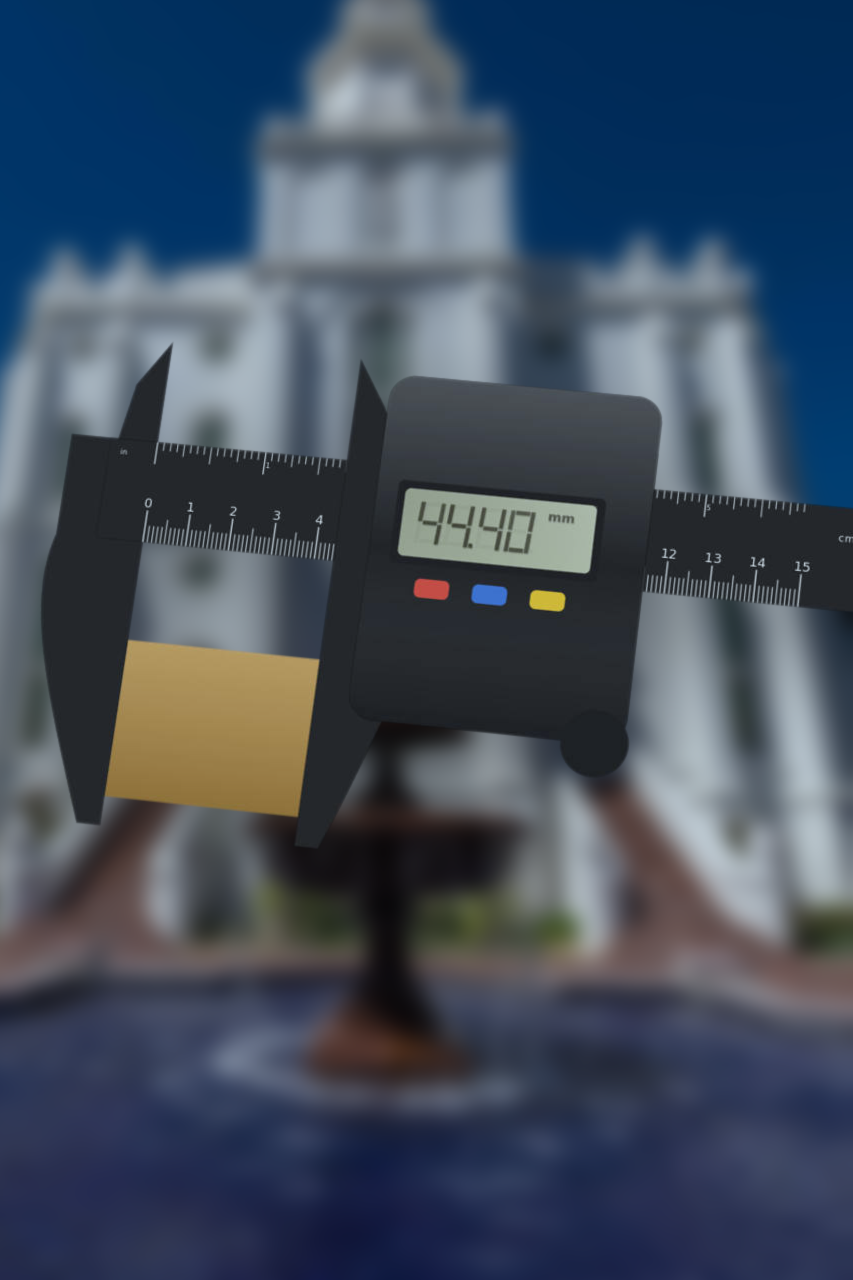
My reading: 44.40,mm
